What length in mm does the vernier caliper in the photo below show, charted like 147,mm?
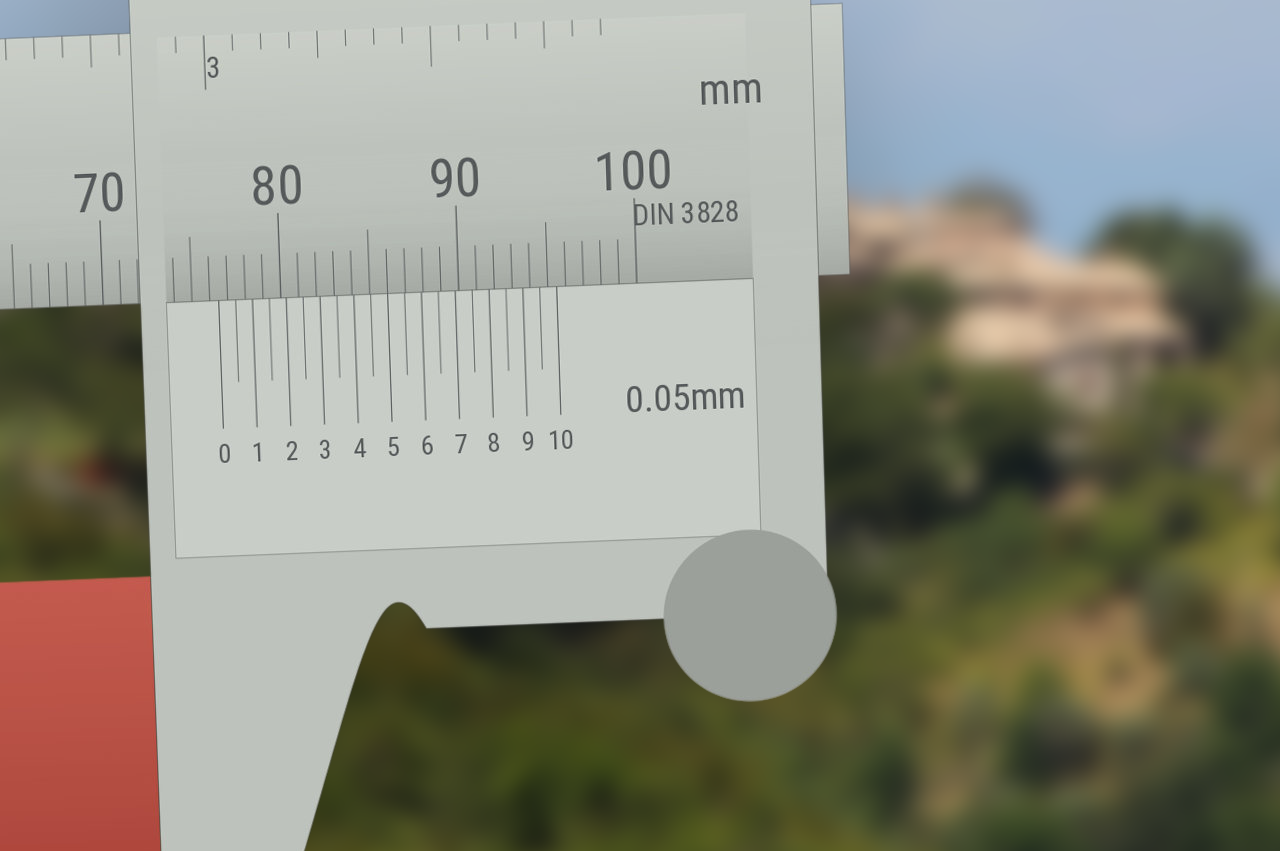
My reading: 76.5,mm
